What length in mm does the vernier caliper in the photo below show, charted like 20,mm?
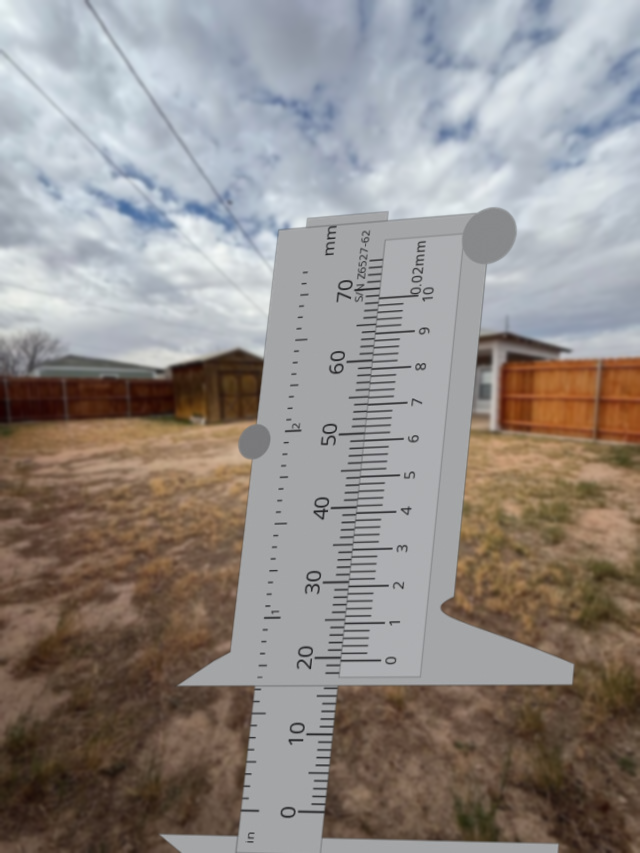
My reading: 19.6,mm
